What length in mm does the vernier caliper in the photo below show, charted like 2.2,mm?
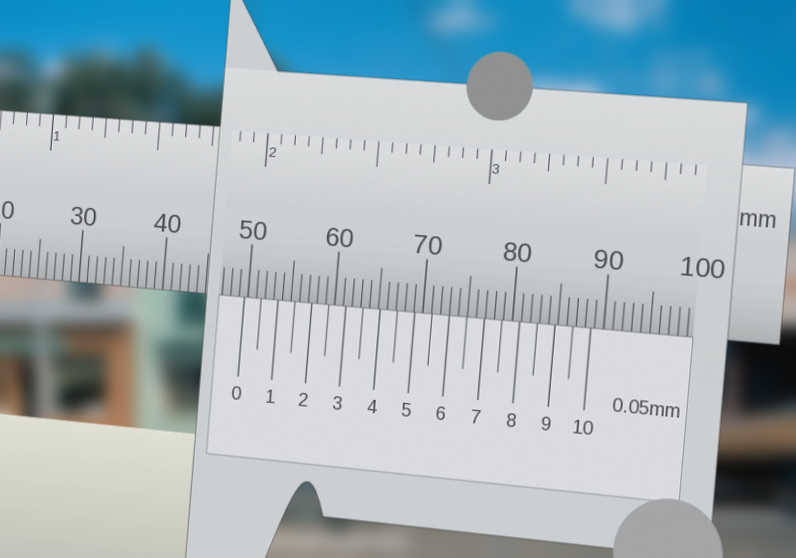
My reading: 49.6,mm
